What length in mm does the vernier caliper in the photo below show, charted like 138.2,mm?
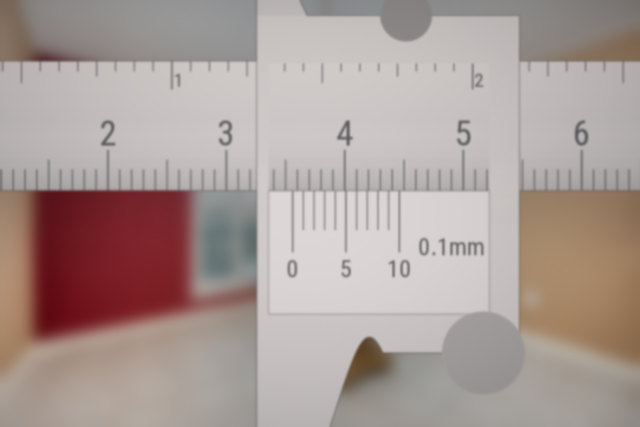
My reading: 35.6,mm
